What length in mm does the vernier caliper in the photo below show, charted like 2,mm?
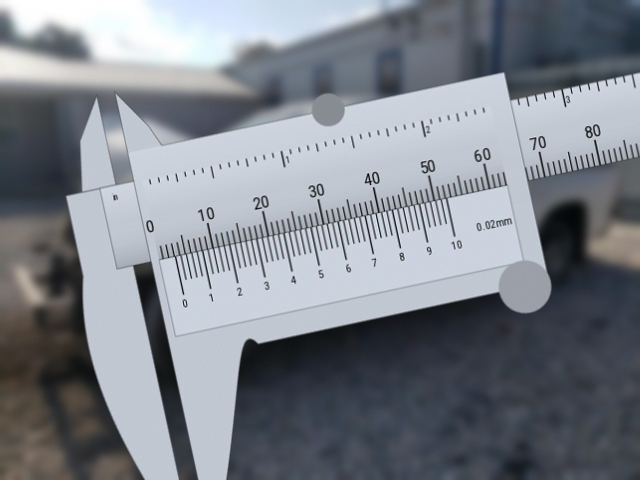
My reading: 3.2,mm
